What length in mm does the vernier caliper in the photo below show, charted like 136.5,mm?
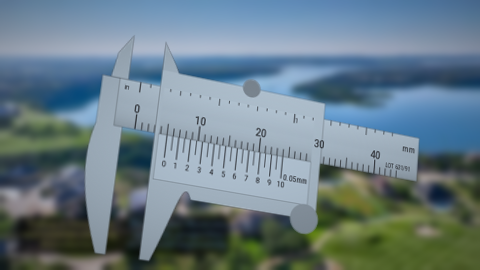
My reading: 5.0,mm
